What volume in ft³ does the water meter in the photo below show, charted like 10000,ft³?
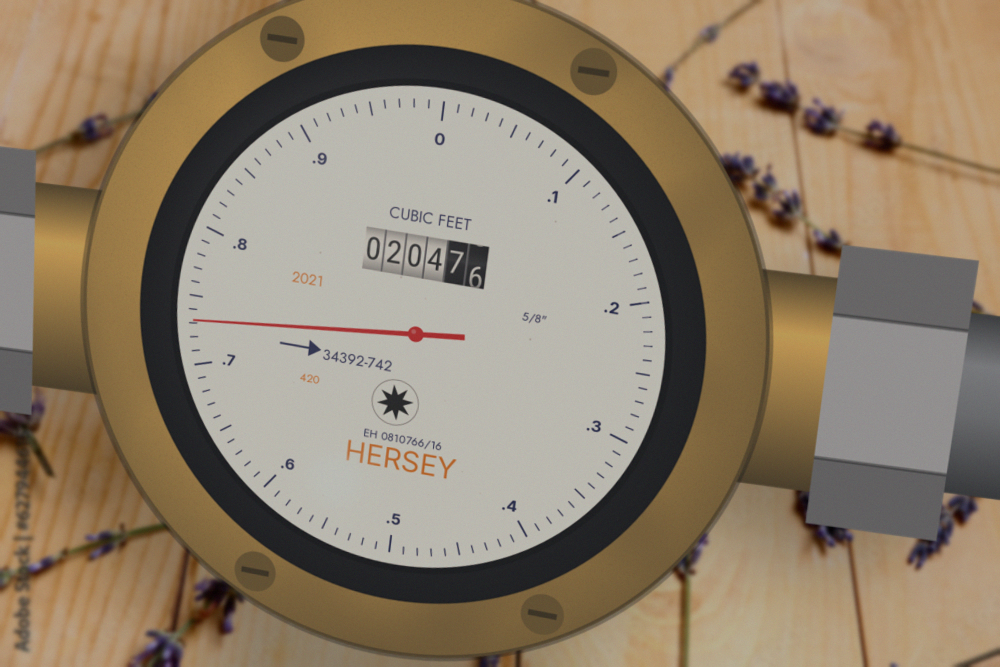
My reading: 20475.73,ft³
